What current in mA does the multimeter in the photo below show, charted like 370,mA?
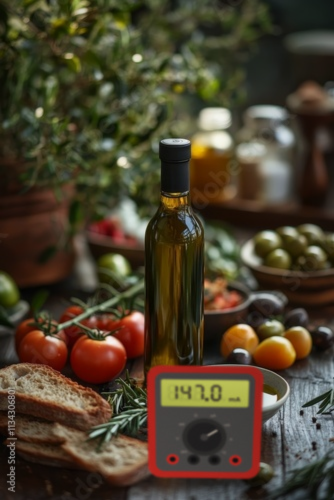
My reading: 147.0,mA
